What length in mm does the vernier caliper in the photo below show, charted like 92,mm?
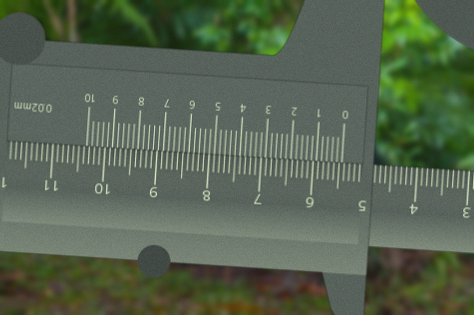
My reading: 54.5,mm
